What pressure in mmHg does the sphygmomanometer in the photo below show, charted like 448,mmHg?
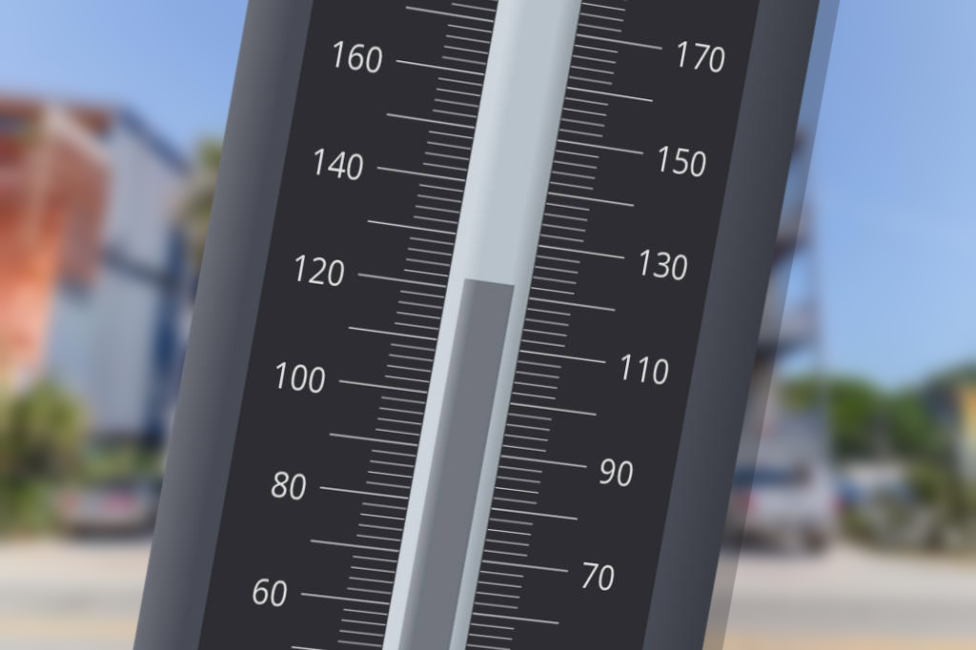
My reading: 122,mmHg
